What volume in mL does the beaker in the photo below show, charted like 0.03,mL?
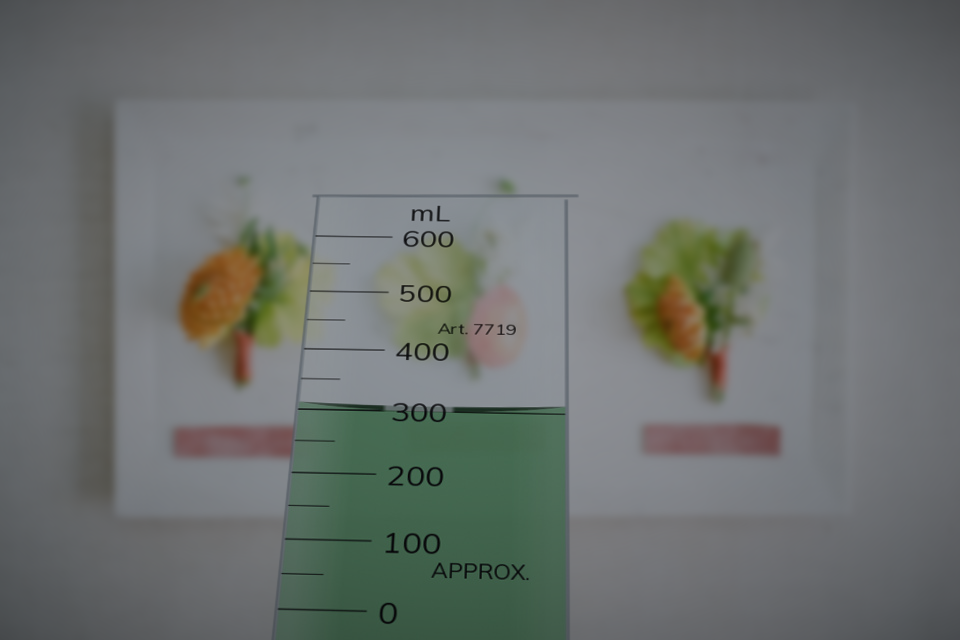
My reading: 300,mL
